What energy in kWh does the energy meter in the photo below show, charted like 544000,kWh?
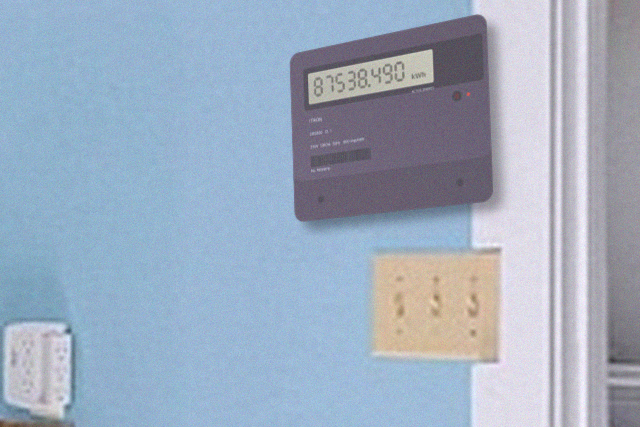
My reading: 87538.490,kWh
